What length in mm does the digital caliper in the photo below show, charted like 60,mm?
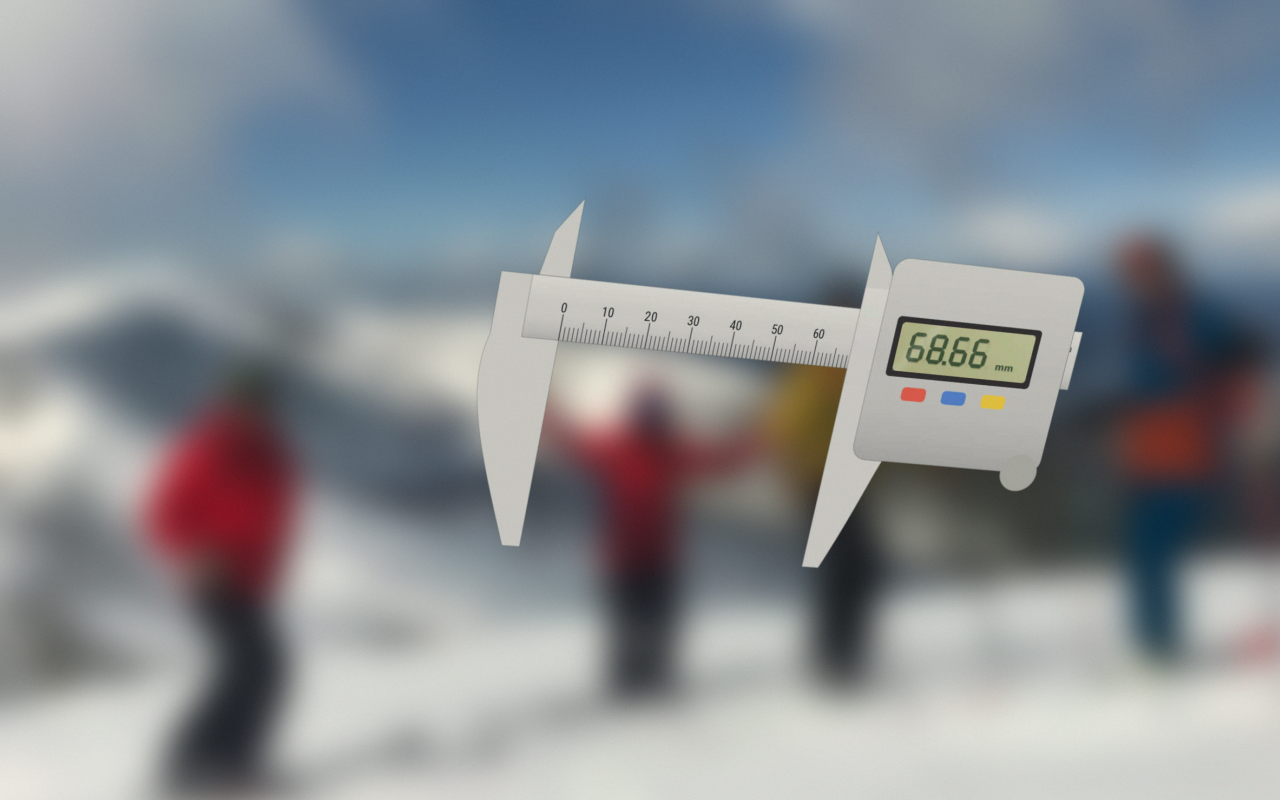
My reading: 68.66,mm
